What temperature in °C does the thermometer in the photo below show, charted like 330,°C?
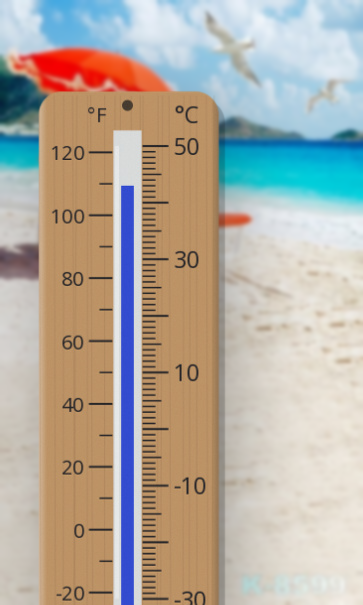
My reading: 43,°C
